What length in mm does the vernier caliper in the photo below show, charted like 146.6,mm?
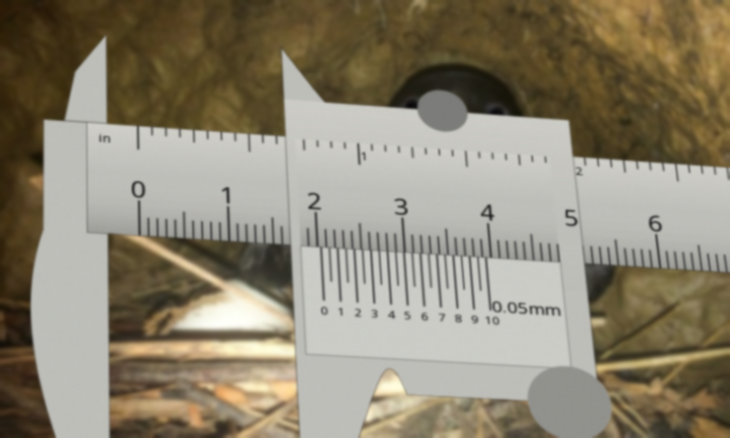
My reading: 20.4,mm
